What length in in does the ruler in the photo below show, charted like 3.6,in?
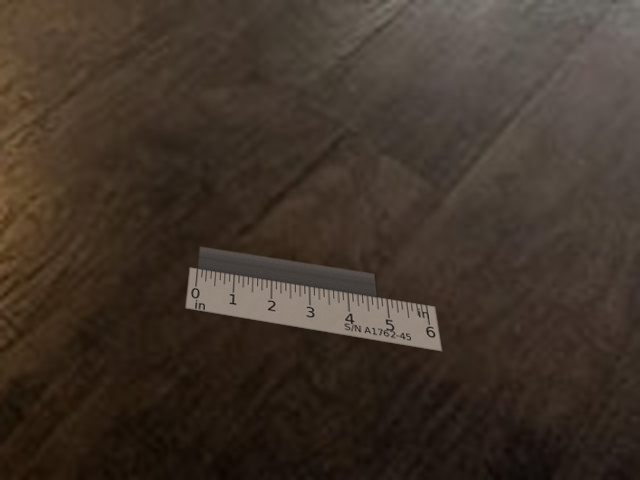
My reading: 4.75,in
